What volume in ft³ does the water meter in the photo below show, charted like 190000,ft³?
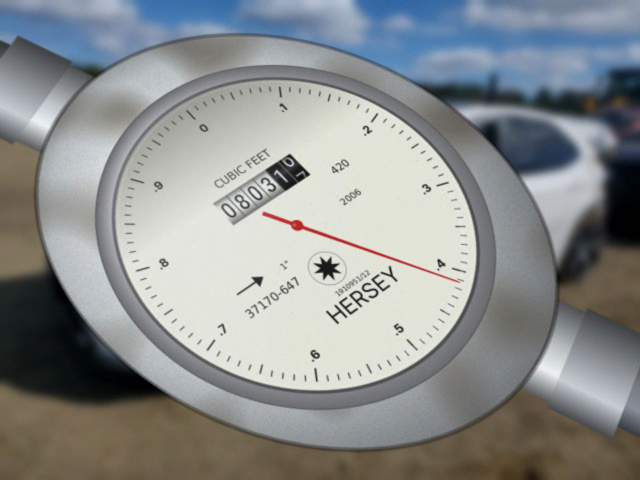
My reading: 80316.41,ft³
